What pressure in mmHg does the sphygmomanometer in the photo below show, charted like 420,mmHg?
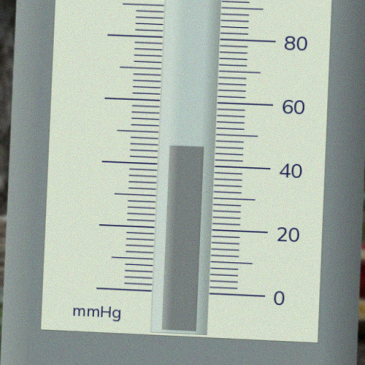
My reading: 46,mmHg
